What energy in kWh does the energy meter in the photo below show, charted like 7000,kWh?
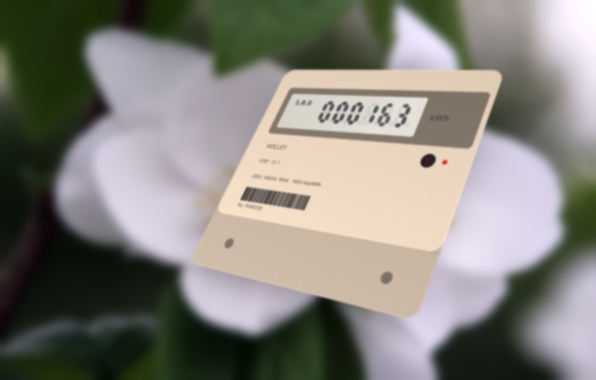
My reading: 163,kWh
